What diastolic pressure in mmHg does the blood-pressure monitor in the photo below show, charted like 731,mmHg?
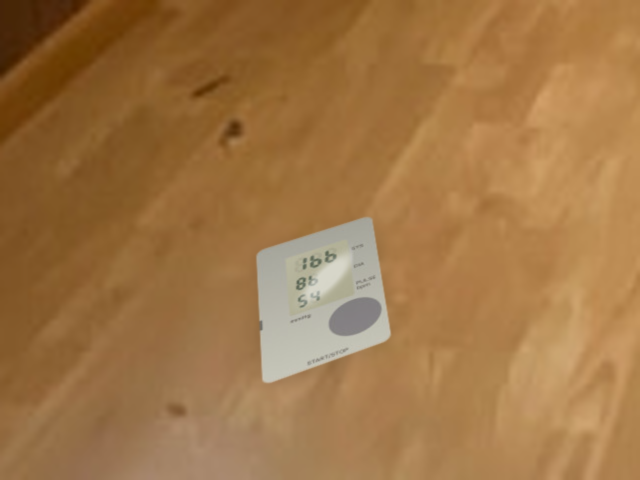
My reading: 86,mmHg
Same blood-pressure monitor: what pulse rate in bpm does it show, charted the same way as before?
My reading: 54,bpm
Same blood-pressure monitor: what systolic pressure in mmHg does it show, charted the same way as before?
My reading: 166,mmHg
